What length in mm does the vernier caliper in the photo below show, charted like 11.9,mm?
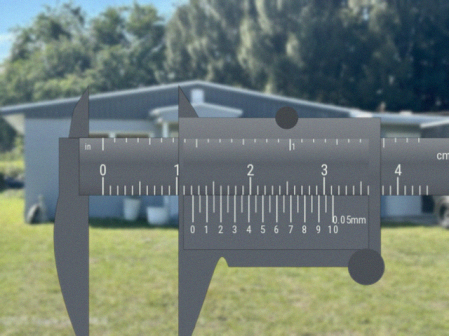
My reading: 12.2,mm
